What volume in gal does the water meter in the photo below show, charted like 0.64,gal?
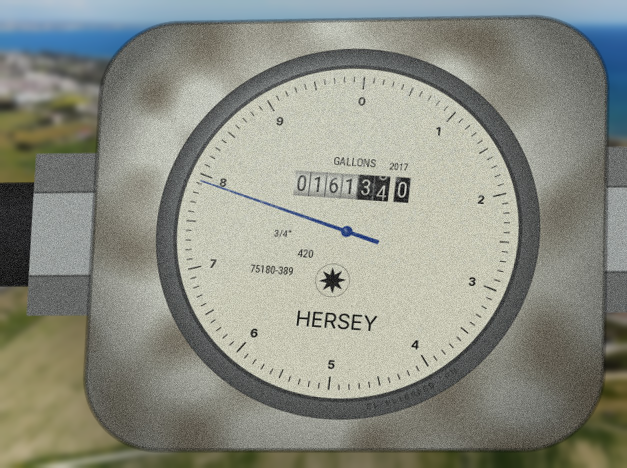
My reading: 161337.9,gal
